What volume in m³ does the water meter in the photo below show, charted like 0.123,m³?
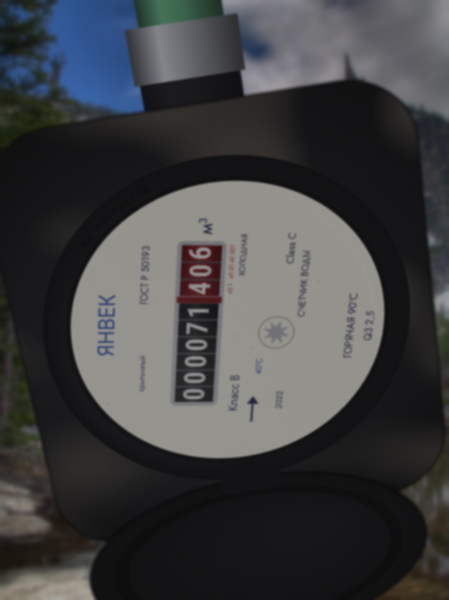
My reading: 71.406,m³
